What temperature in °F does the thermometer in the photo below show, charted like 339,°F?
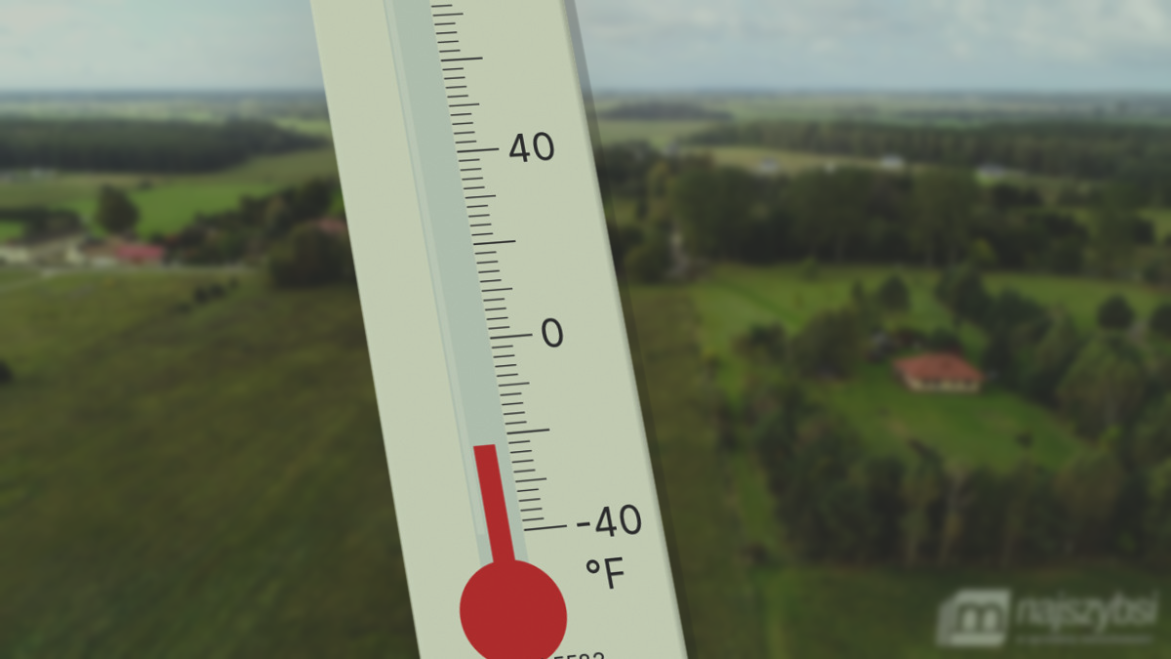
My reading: -22,°F
